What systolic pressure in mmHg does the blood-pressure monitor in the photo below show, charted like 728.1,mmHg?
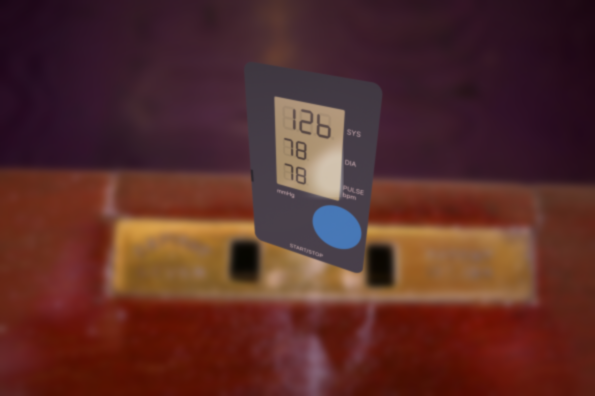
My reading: 126,mmHg
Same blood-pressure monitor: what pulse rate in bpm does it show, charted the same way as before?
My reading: 78,bpm
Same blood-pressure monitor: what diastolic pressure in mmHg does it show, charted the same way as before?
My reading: 78,mmHg
